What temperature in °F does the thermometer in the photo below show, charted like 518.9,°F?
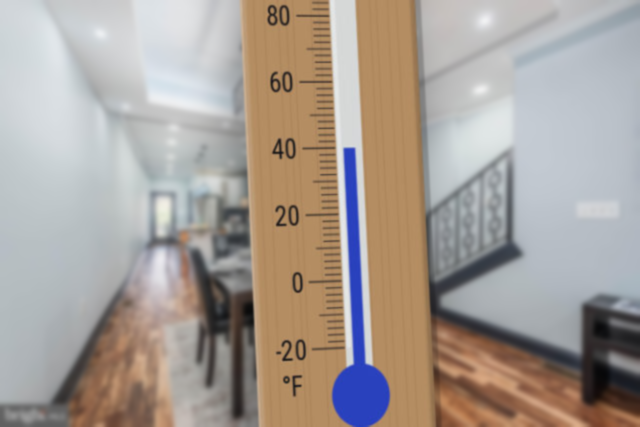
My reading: 40,°F
